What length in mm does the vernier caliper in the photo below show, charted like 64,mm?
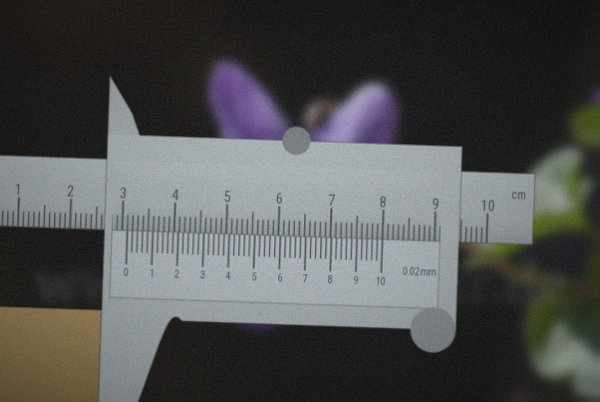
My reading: 31.0,mm
